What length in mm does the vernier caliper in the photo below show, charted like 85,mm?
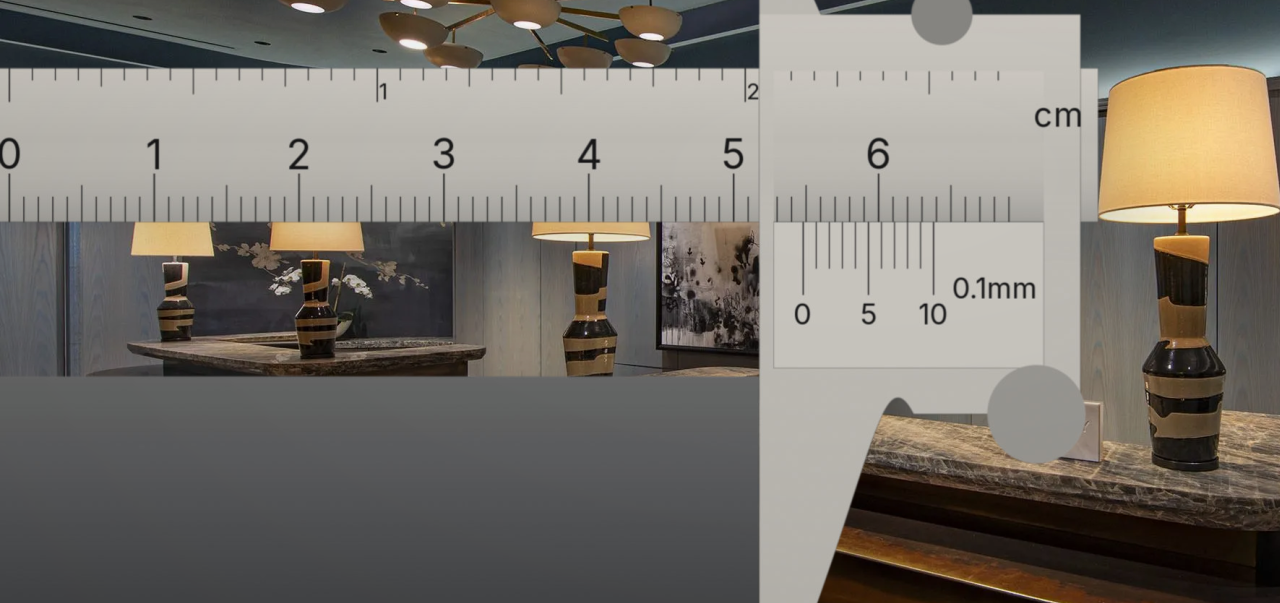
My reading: 54.8,mm
